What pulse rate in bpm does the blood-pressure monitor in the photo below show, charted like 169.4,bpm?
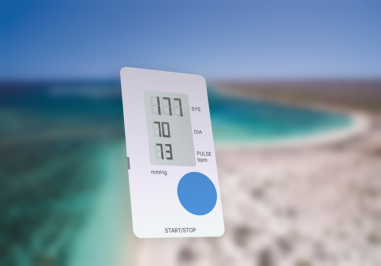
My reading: 73,bpm
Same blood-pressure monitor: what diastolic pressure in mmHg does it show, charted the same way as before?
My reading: 70,mmHg
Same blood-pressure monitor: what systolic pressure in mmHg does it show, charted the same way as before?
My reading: 177,mmHg
